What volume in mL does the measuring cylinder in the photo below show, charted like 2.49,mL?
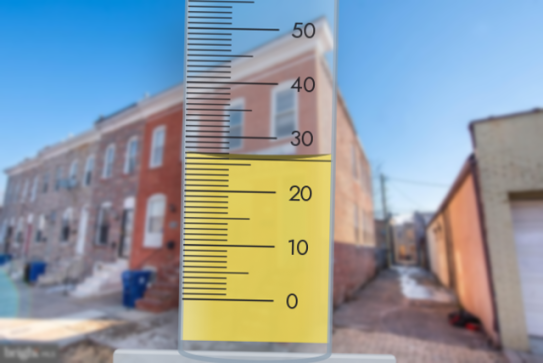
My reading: 26,mL
